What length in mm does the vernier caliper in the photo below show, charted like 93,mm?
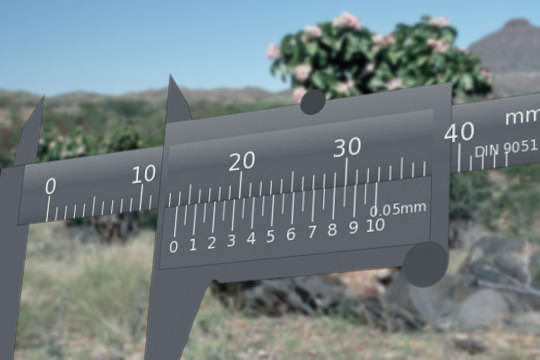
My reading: 13.8,mm
